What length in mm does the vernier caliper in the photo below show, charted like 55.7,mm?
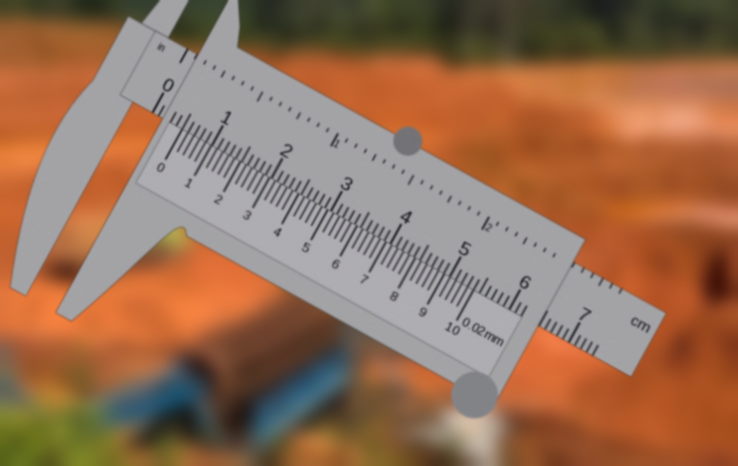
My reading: 5.0,mm
